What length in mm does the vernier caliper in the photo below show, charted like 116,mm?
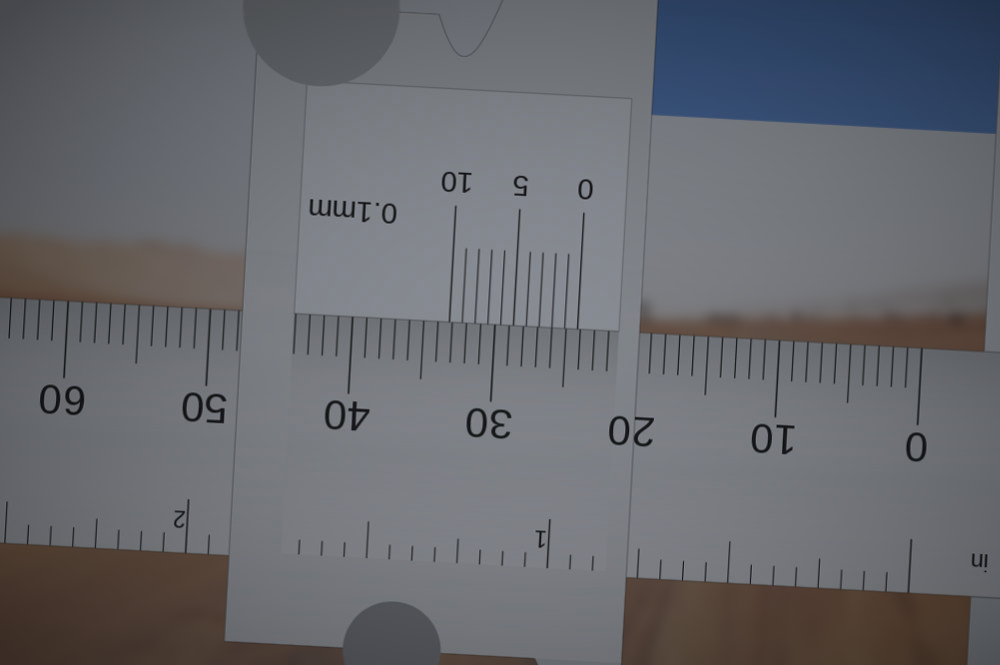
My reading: 24.2,mm
